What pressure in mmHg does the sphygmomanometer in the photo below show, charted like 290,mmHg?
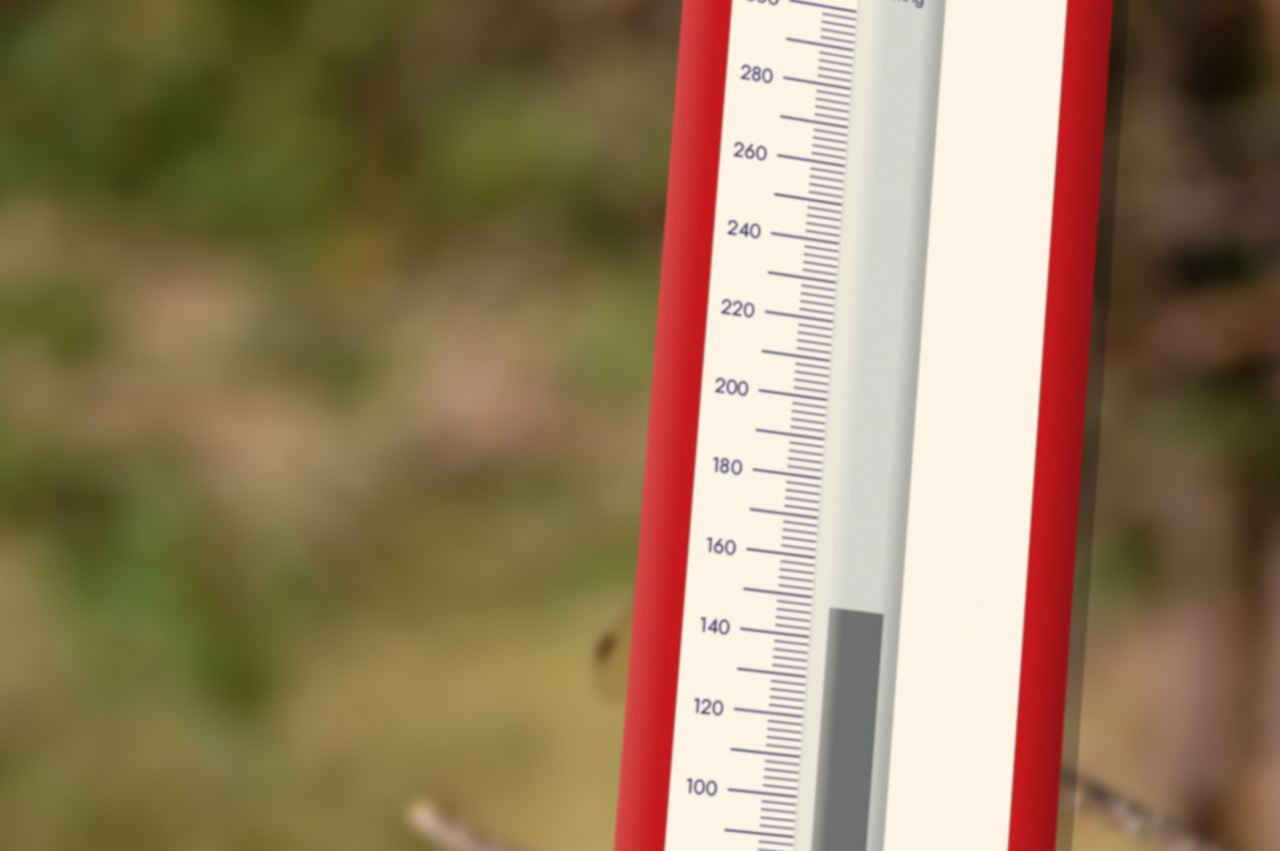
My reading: 148,mmHg
